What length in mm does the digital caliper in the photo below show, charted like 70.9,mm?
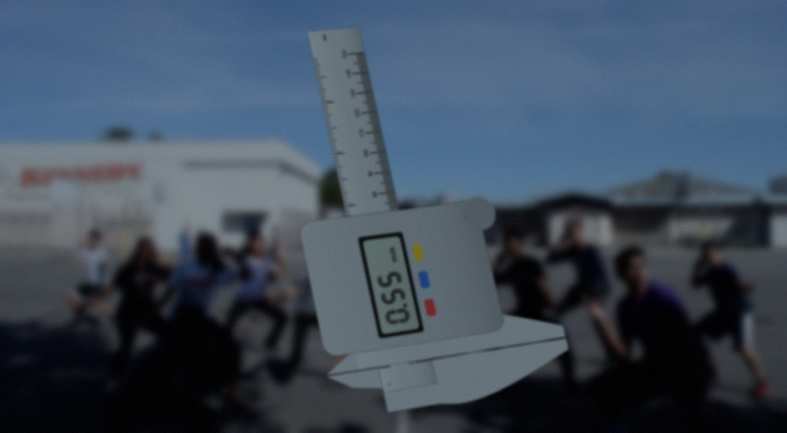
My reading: 0.55,mm
